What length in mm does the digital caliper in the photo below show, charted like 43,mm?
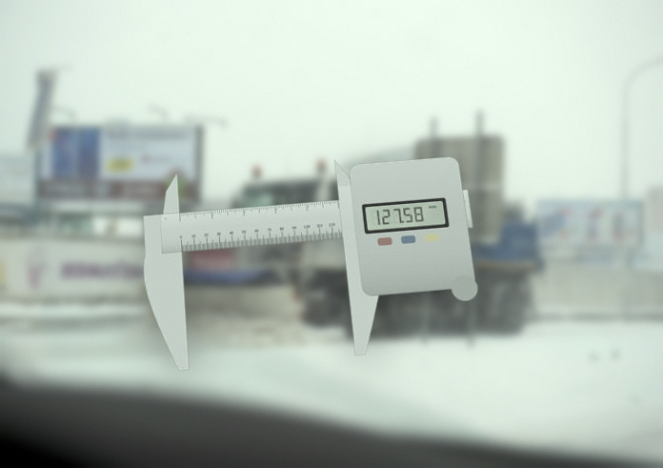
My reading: 127.58,mm
